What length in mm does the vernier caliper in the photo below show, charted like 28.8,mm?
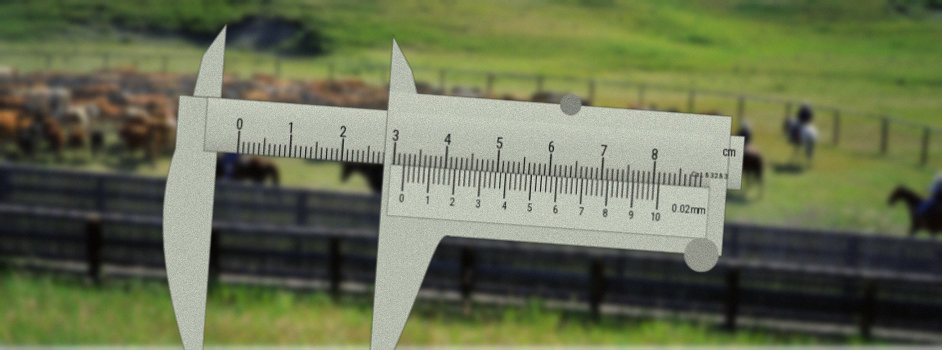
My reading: 32.0,mm
